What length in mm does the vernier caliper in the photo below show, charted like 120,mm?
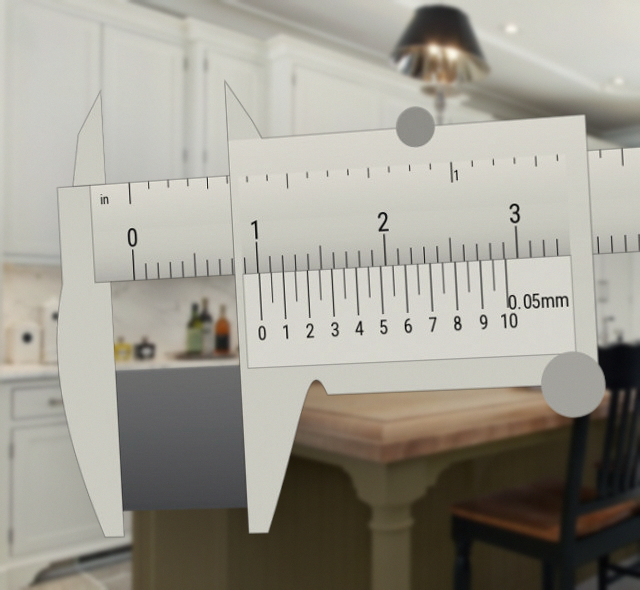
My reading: 10.1,mm
